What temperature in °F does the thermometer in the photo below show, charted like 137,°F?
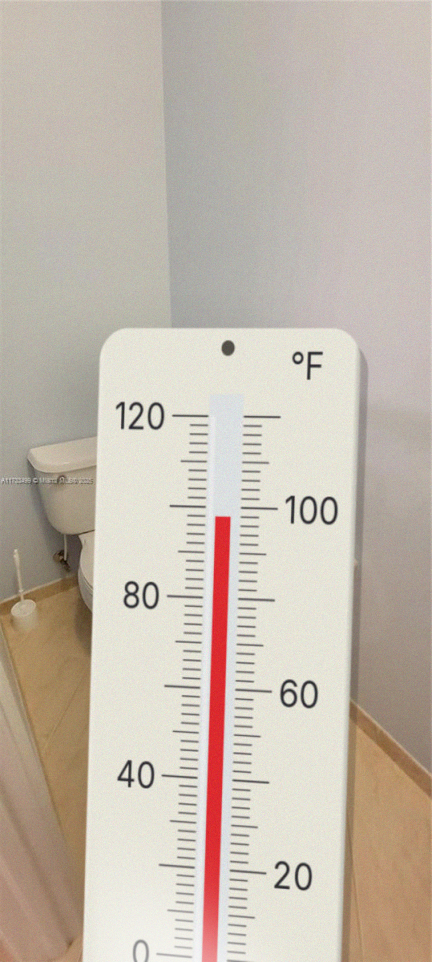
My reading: 98,°F
